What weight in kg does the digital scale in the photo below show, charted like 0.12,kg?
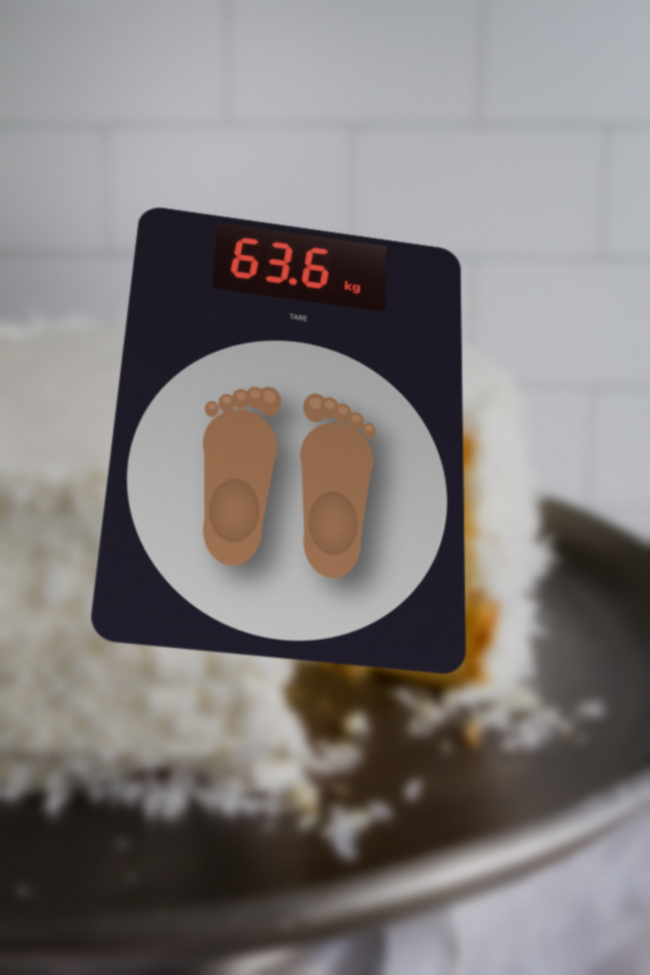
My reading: 63.6,kg
